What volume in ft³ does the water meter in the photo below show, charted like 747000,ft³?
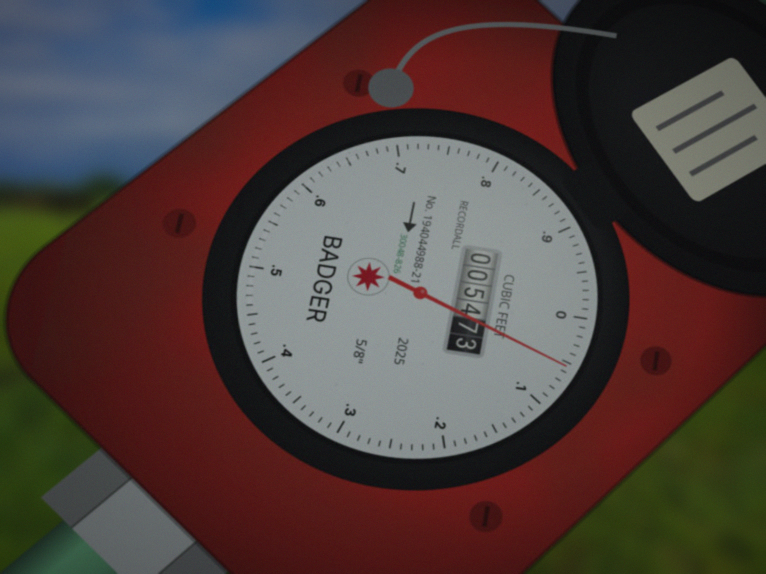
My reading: 5473.05,ft³
